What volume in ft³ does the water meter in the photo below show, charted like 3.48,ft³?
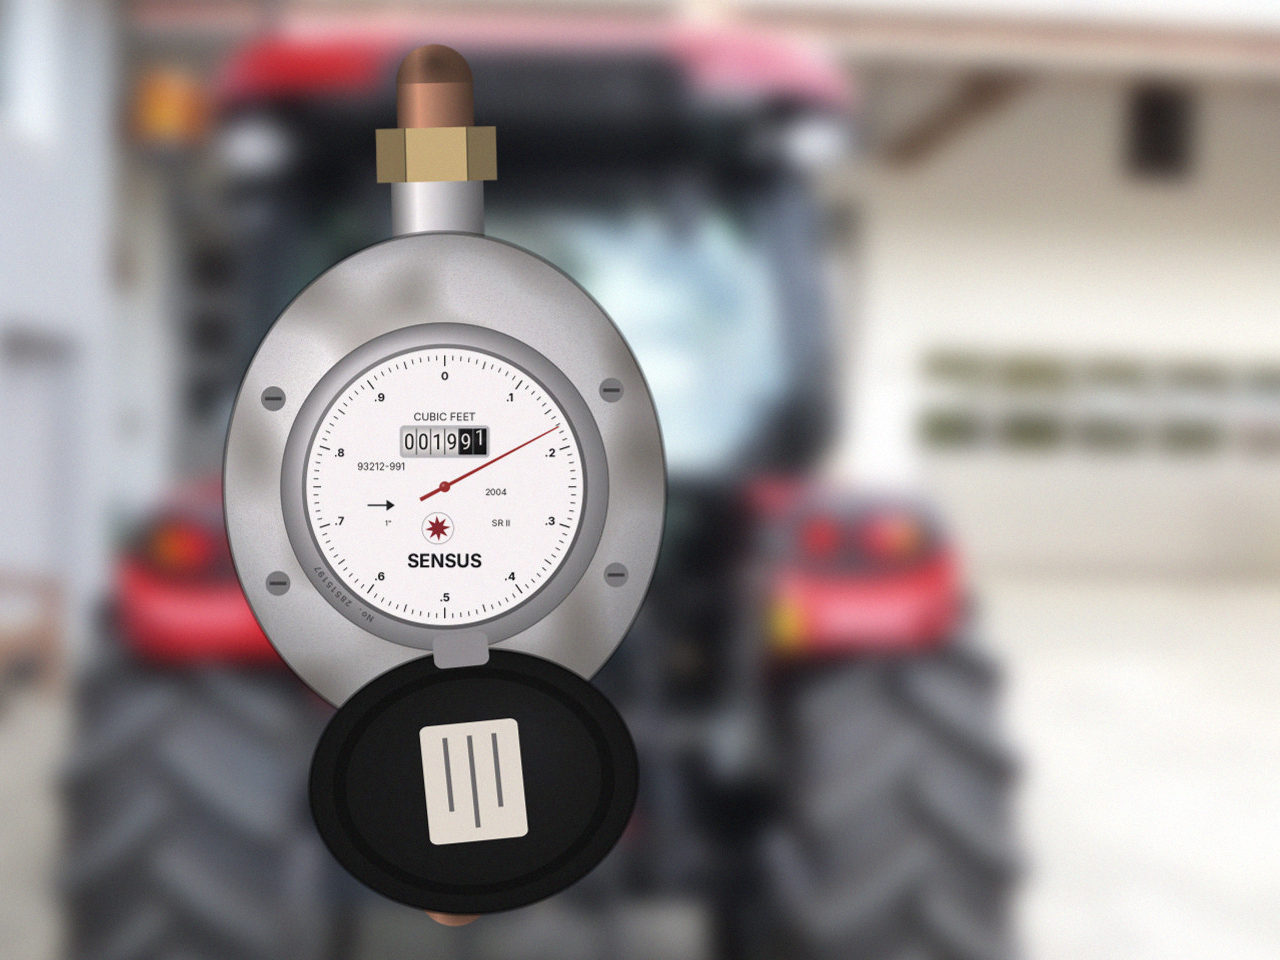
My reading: 1991.17,ft³
